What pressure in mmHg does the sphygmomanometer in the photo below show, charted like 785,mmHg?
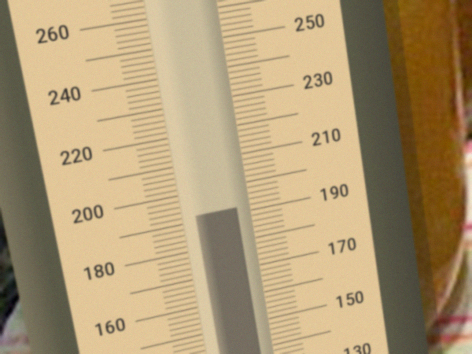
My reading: 192,mmHg
